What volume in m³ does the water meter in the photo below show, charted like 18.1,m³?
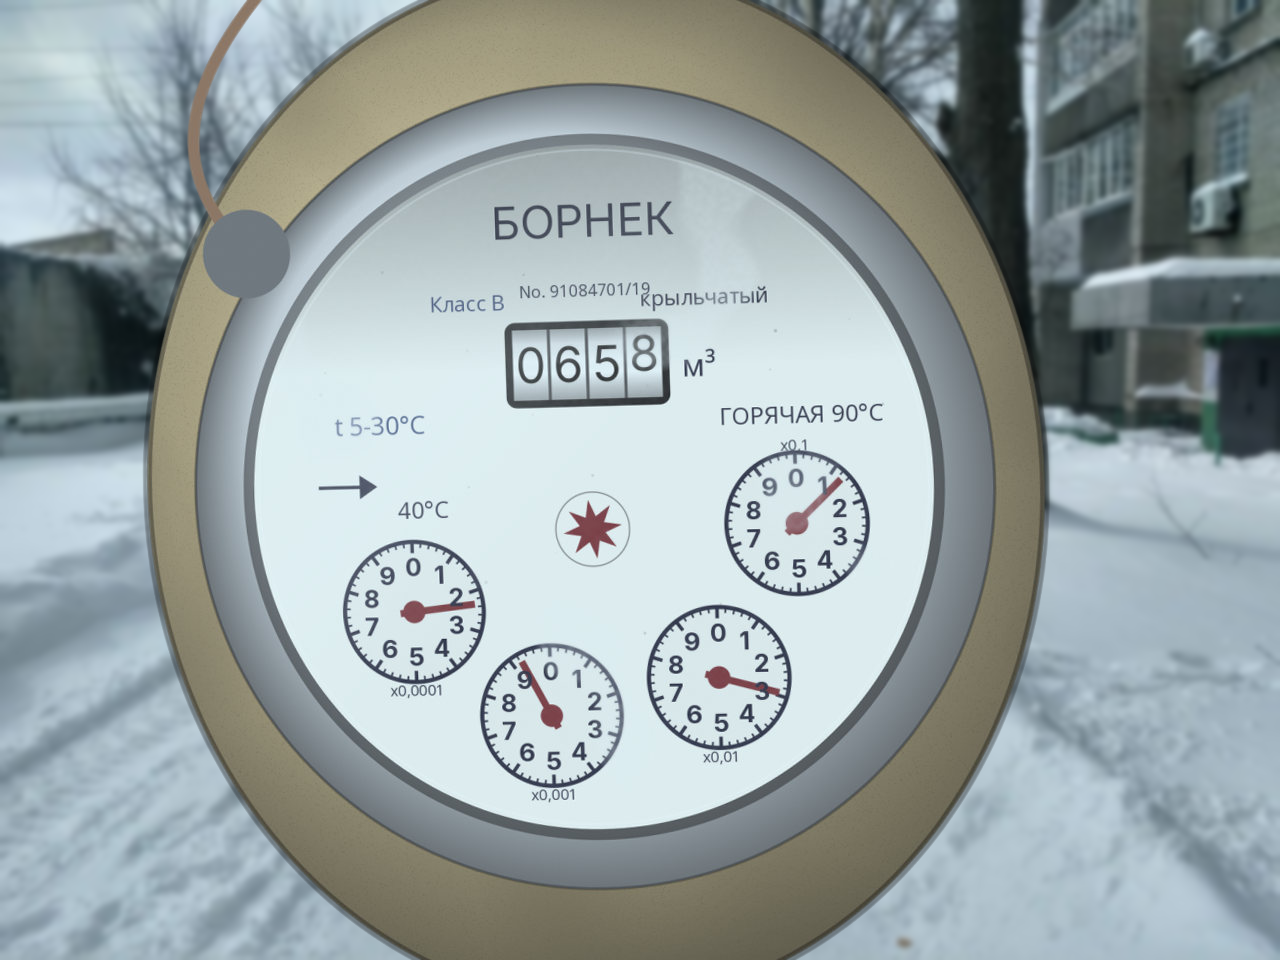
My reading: 658.1292,m³
